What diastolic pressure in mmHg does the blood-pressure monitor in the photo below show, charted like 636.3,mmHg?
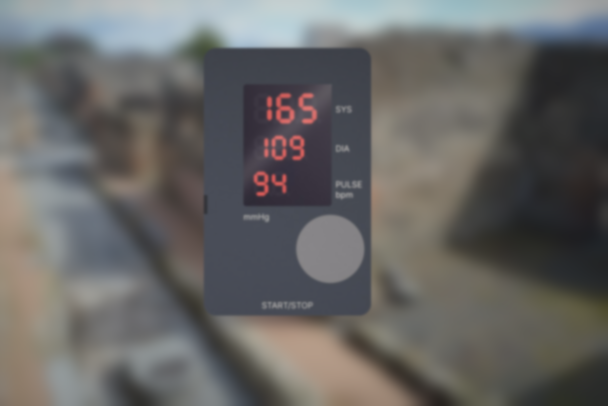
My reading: 109,mmHg
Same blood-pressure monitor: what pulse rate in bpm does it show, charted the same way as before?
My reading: 94,bpm
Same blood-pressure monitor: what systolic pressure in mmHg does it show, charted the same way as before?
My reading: 165,mmHg
